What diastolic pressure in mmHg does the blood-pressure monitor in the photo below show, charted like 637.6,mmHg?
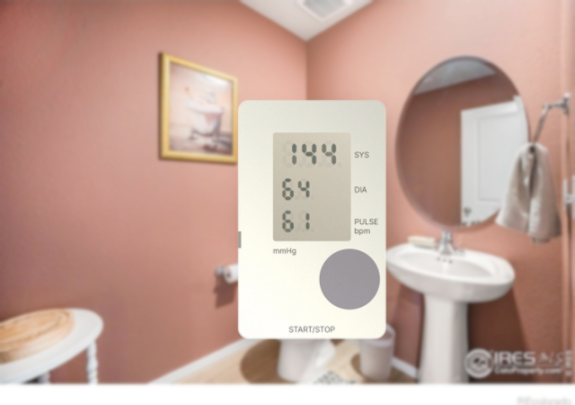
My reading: 64,mmHg
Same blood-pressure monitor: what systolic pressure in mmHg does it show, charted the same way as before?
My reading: 144,mmHg
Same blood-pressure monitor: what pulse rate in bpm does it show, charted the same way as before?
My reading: 61,bpm
